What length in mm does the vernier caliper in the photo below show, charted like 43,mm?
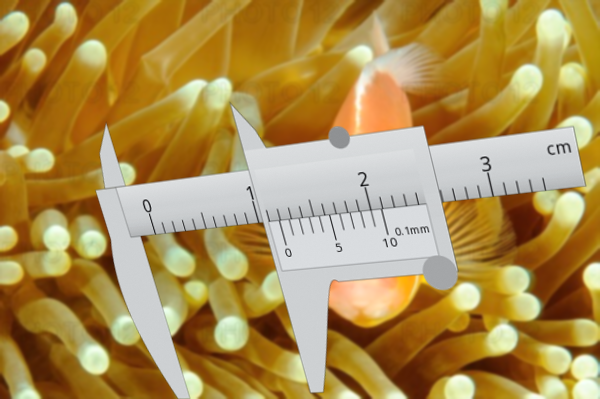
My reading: 11.9,mm
